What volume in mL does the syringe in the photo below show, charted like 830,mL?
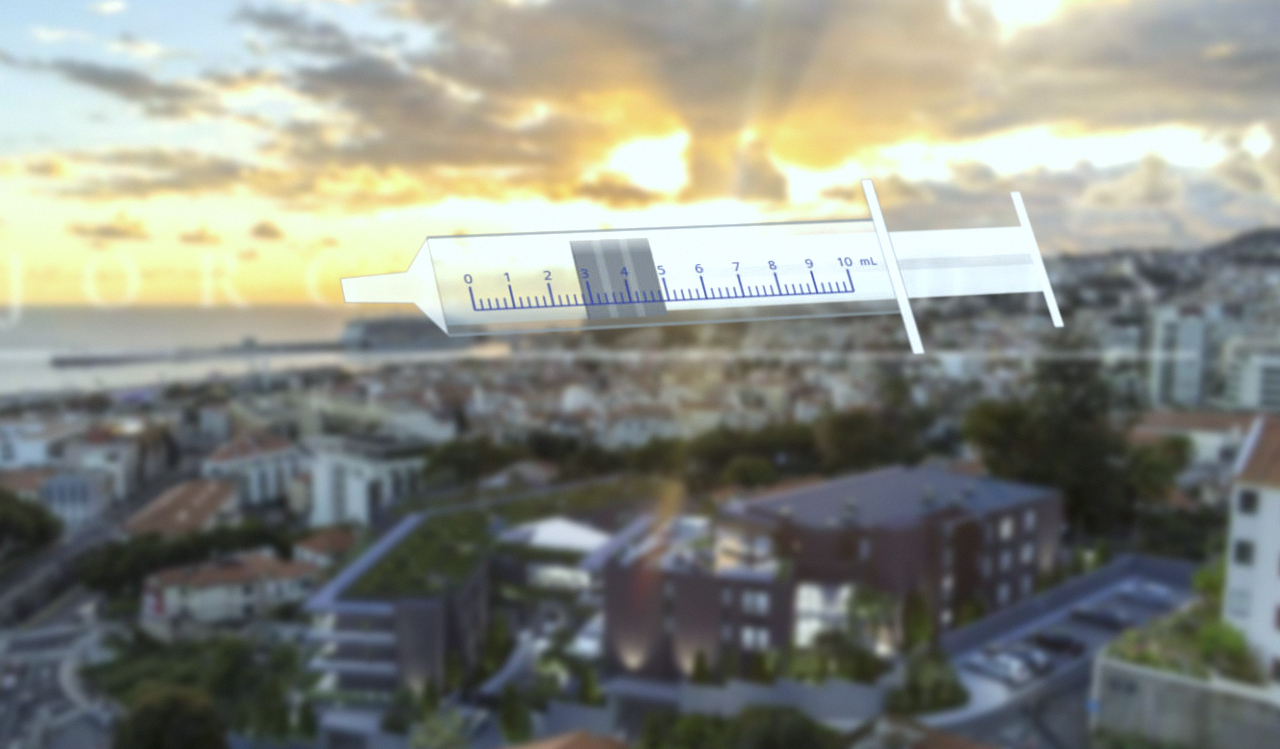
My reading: 2.8,mL
